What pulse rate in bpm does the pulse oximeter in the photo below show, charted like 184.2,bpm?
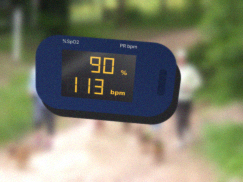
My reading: 113,bpm
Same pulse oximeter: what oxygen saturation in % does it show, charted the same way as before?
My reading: 90,%
